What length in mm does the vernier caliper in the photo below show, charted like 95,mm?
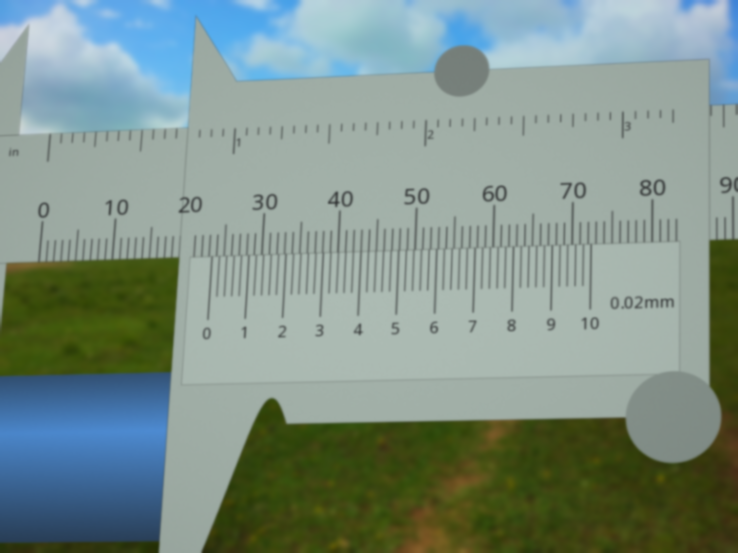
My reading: 23.4,mm
